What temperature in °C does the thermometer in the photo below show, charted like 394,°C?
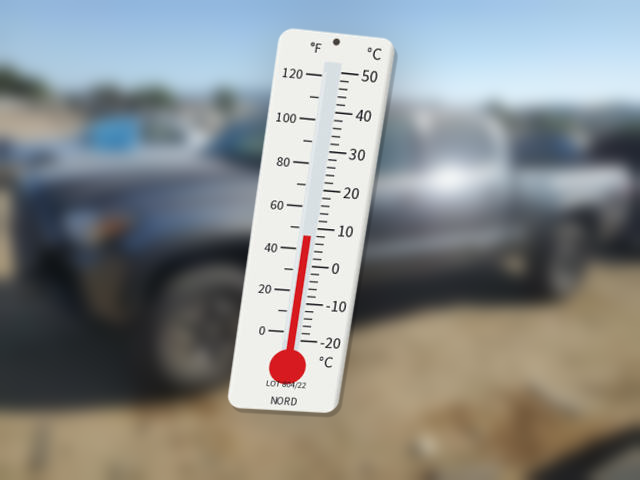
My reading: 8,°C
